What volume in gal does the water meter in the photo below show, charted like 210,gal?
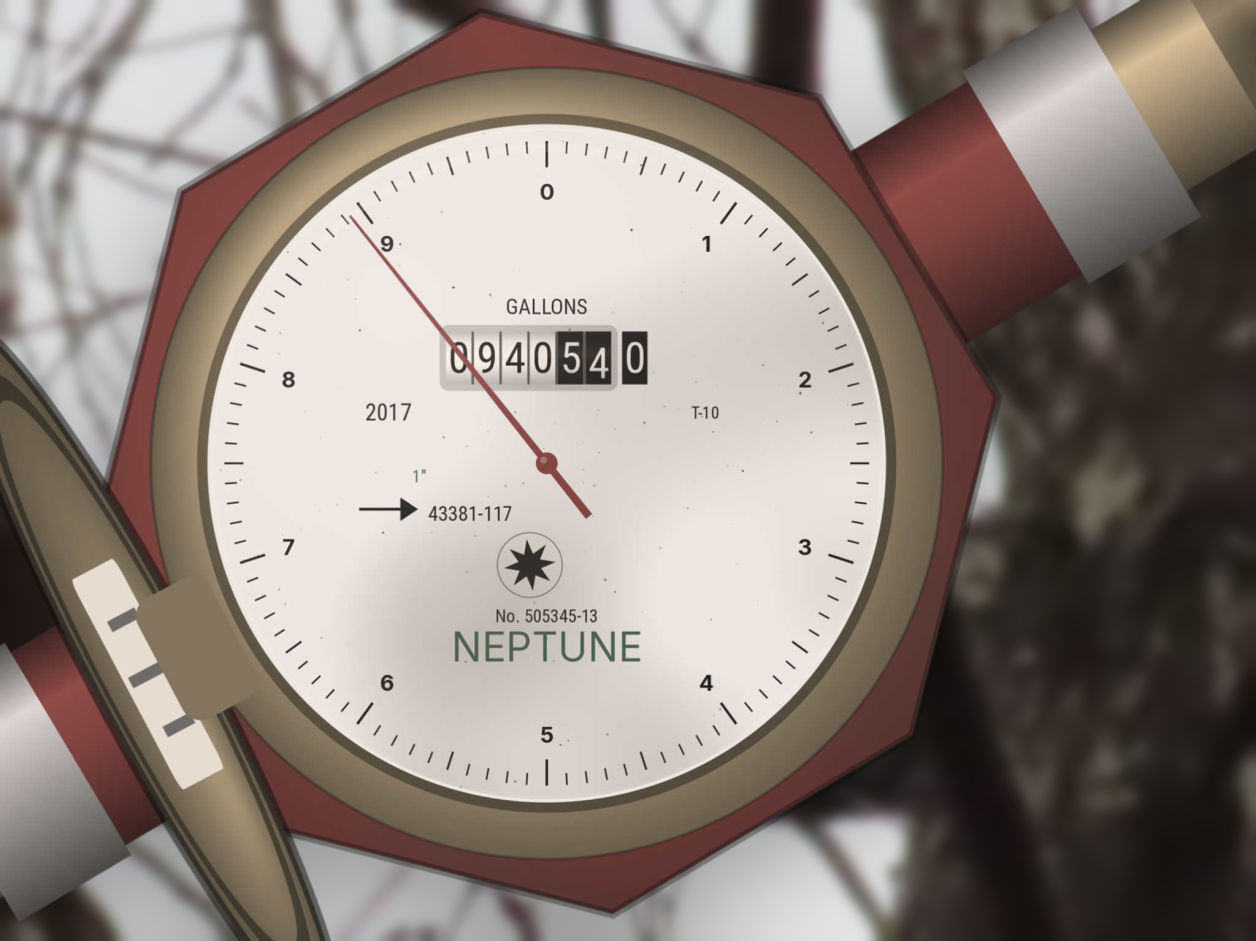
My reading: 940538.9,gal
